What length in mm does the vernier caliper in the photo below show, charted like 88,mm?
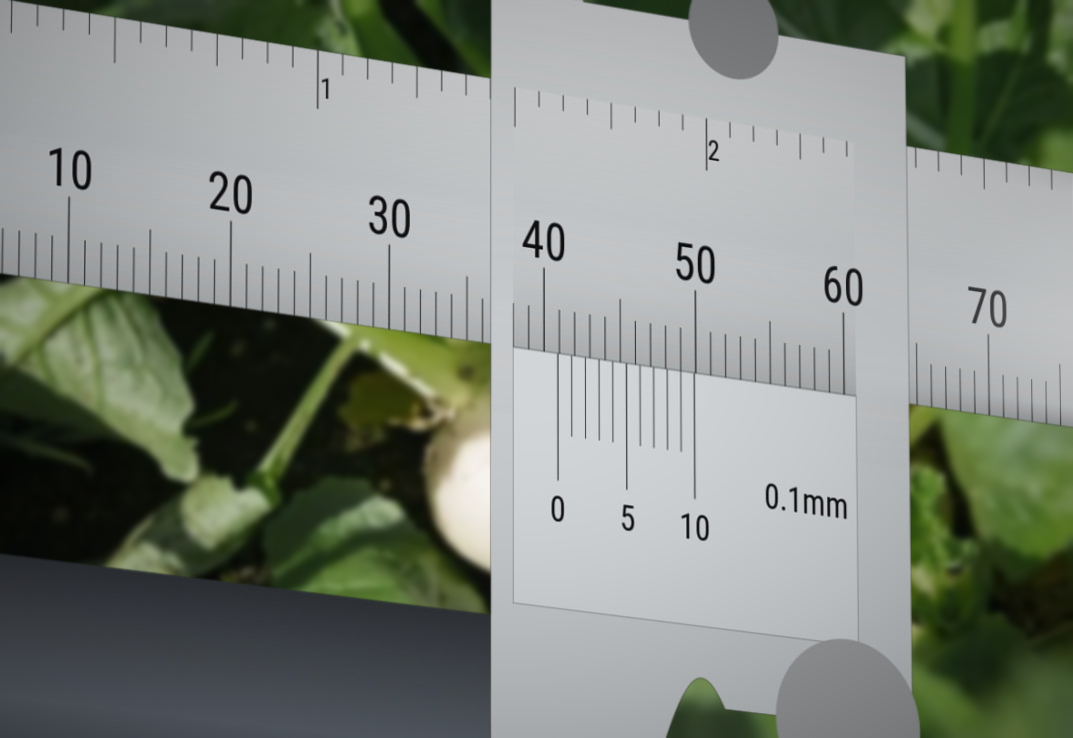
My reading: 40.9,mm
